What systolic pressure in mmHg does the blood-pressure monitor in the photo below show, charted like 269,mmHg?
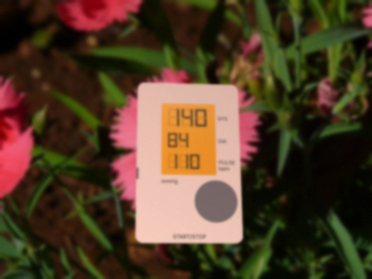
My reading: 140,mmHg
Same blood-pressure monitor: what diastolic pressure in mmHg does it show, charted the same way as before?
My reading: 84,mmHg
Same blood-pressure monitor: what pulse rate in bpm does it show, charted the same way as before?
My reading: 110,bpm
